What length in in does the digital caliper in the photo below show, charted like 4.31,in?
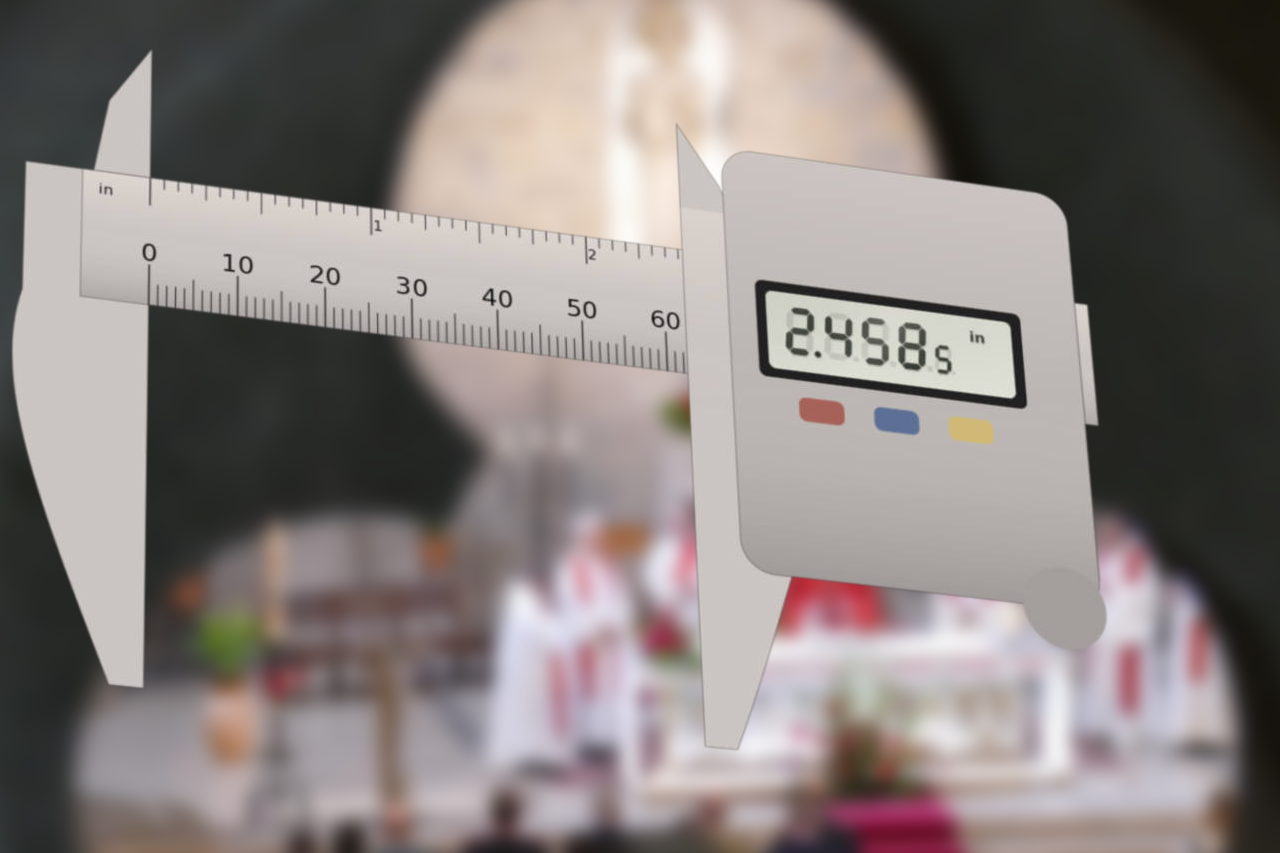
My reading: 2.4585,in
